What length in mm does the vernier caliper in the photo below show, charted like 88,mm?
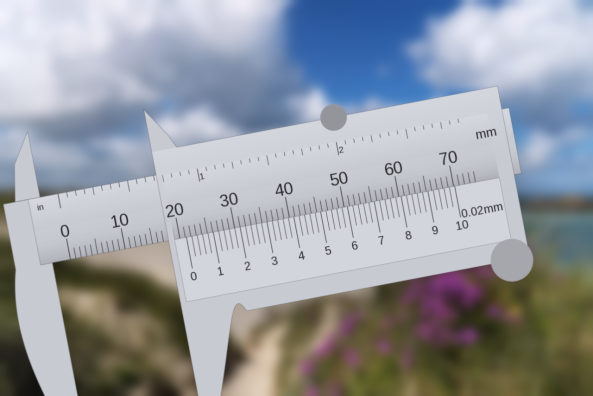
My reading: 21.2,mm
